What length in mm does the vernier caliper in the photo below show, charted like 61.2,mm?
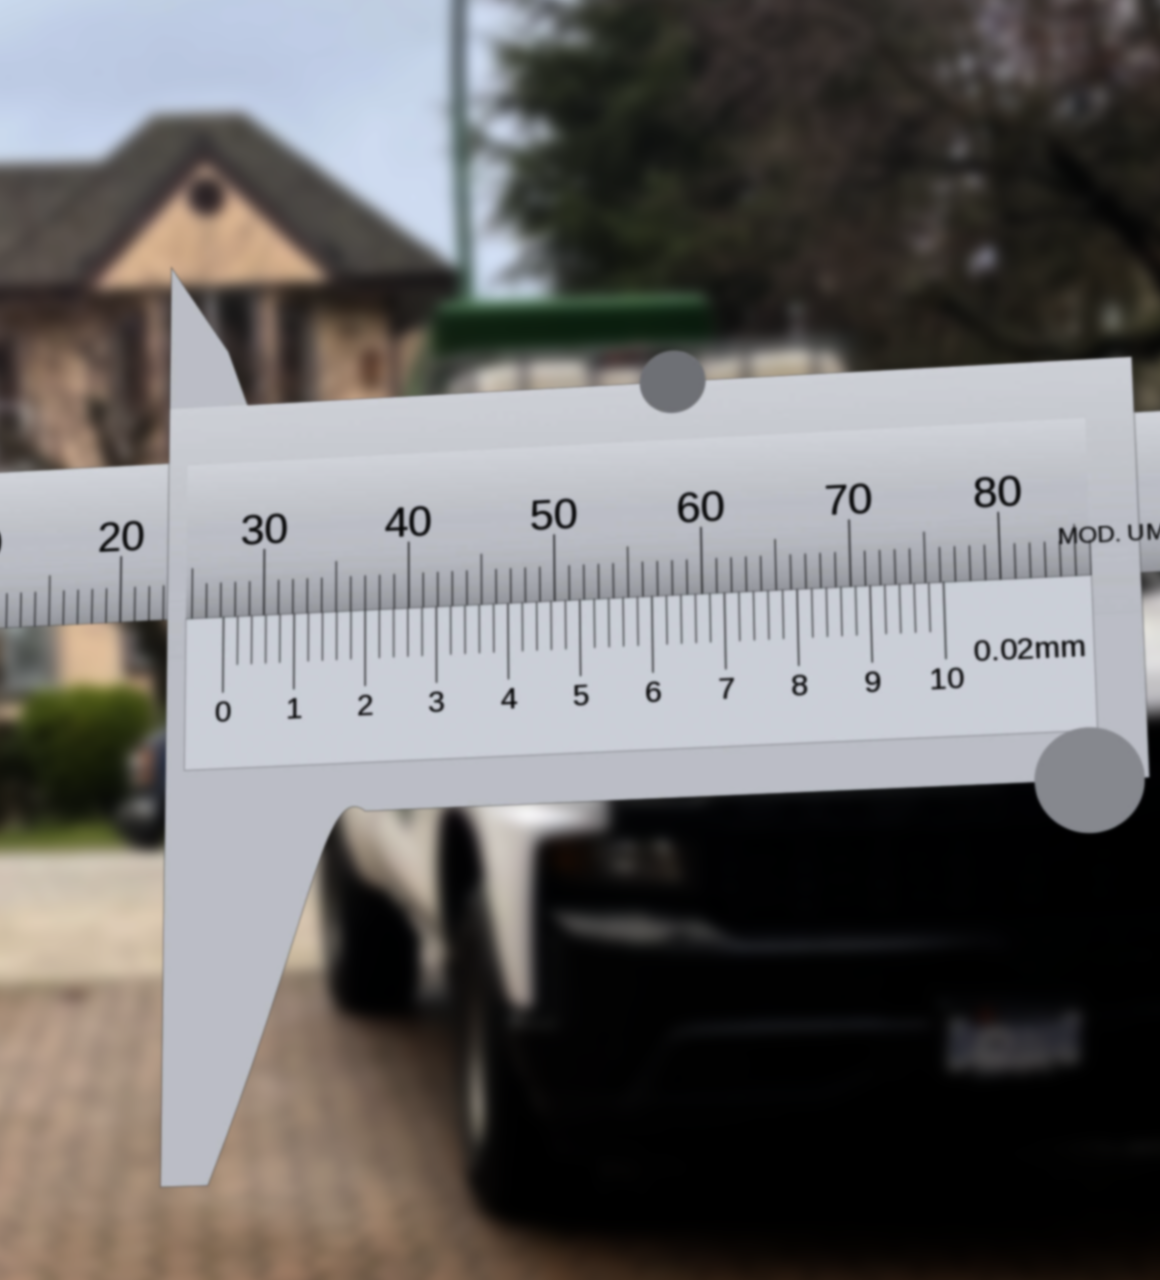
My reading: 27.2,mm
